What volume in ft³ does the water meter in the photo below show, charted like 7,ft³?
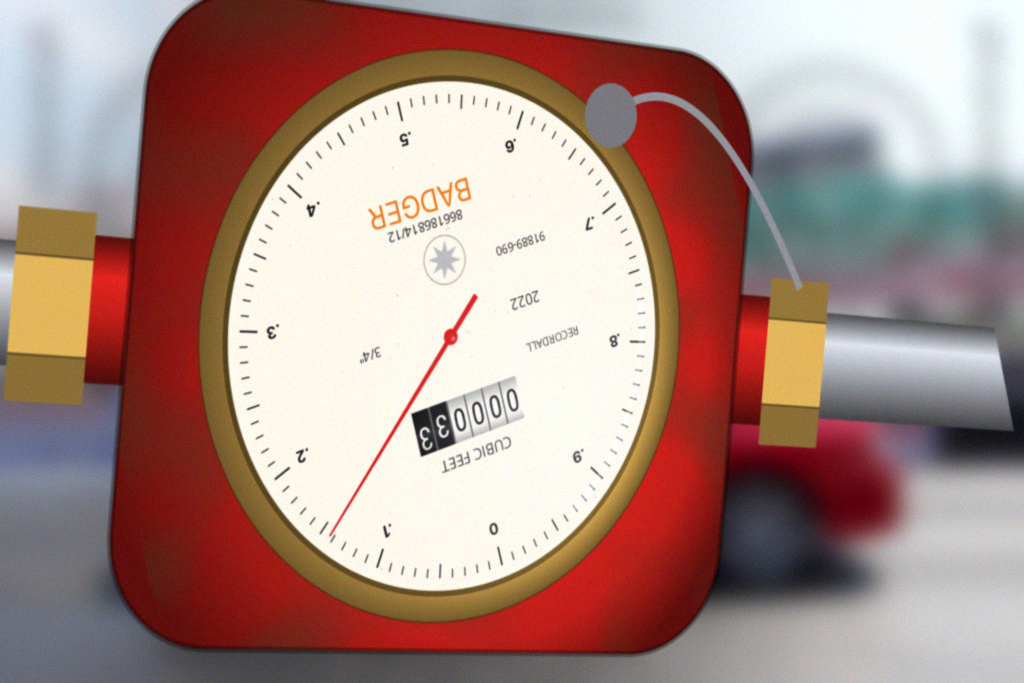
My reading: 33.14,ft³
